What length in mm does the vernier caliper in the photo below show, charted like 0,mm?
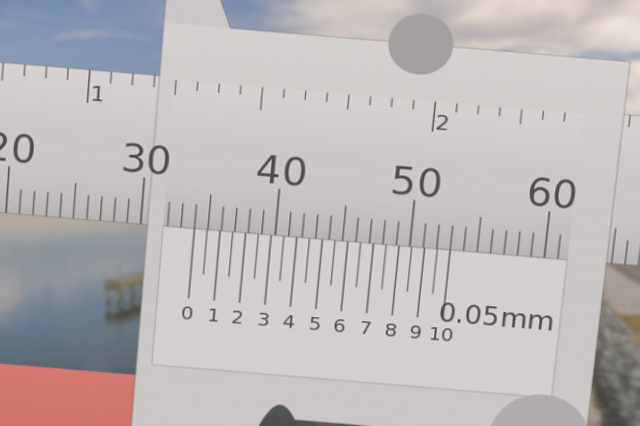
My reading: 34.0,mm
